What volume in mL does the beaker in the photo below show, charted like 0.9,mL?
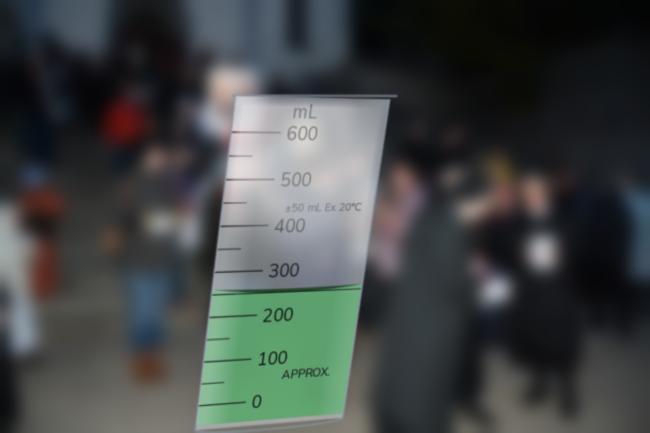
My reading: 250,mL
